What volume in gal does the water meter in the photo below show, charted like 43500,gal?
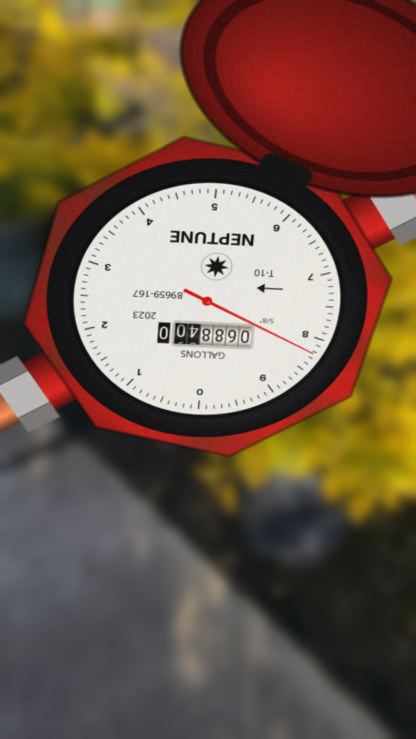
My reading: 688398.2,gal
